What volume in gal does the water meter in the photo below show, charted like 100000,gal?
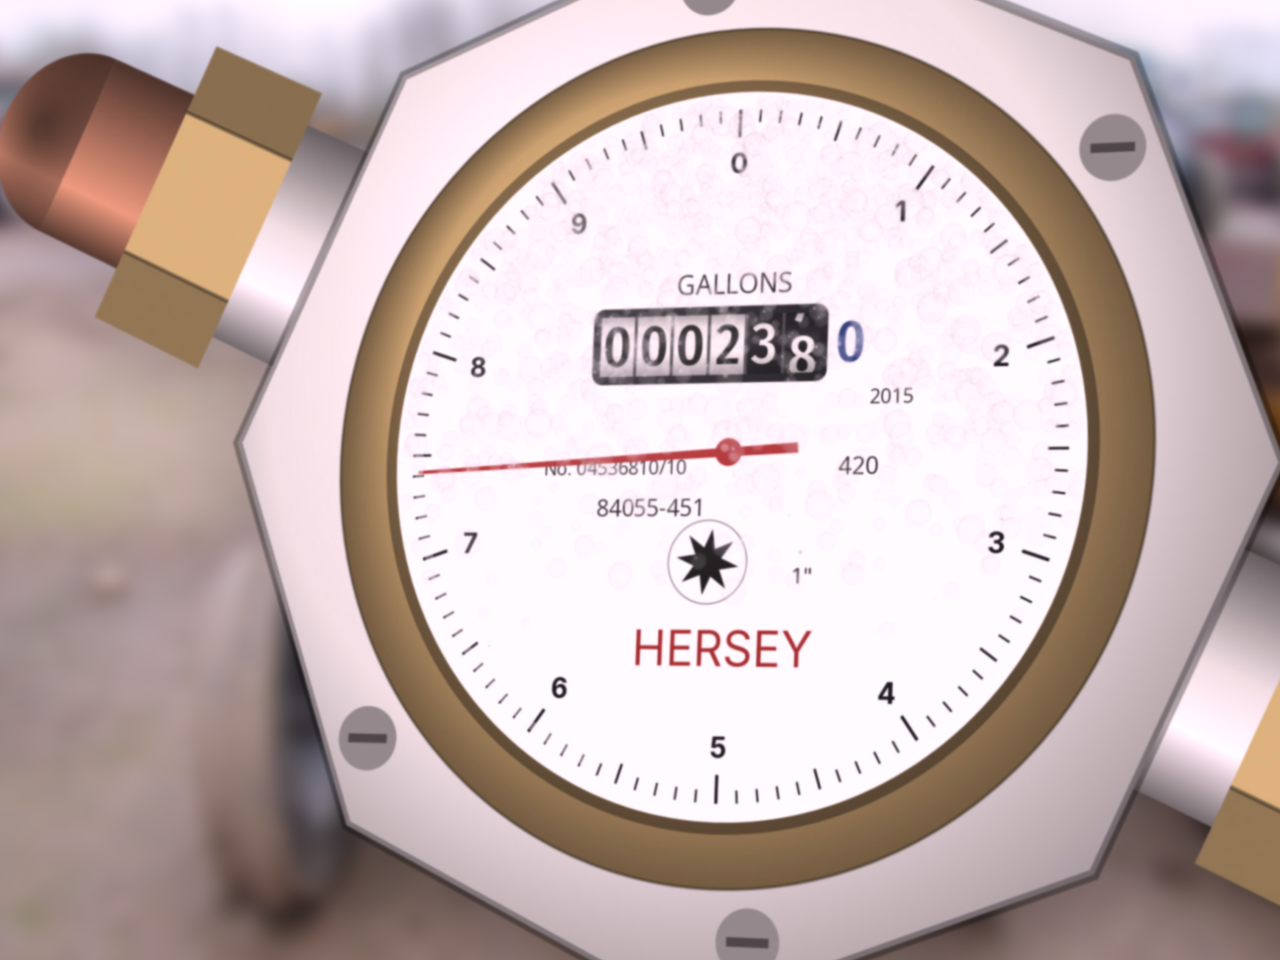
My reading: 2377.4,gal
